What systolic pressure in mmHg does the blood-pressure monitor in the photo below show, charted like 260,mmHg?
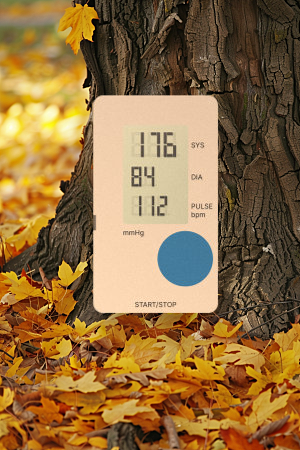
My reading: 176,mmHg
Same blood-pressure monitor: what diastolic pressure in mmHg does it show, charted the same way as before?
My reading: 84,mmHg
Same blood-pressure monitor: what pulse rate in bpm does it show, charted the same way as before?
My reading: 112,bpm
